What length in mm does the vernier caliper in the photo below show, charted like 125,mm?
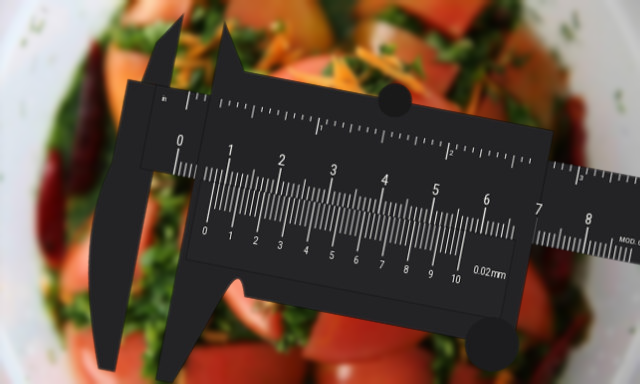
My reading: 8.0,mm
